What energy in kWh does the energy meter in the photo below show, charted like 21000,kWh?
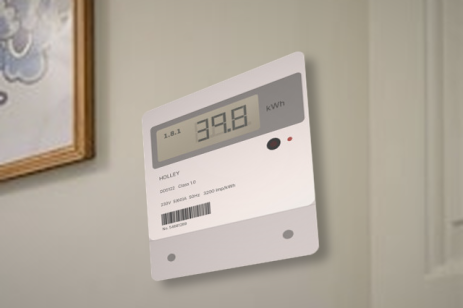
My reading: 39.8,kWh
